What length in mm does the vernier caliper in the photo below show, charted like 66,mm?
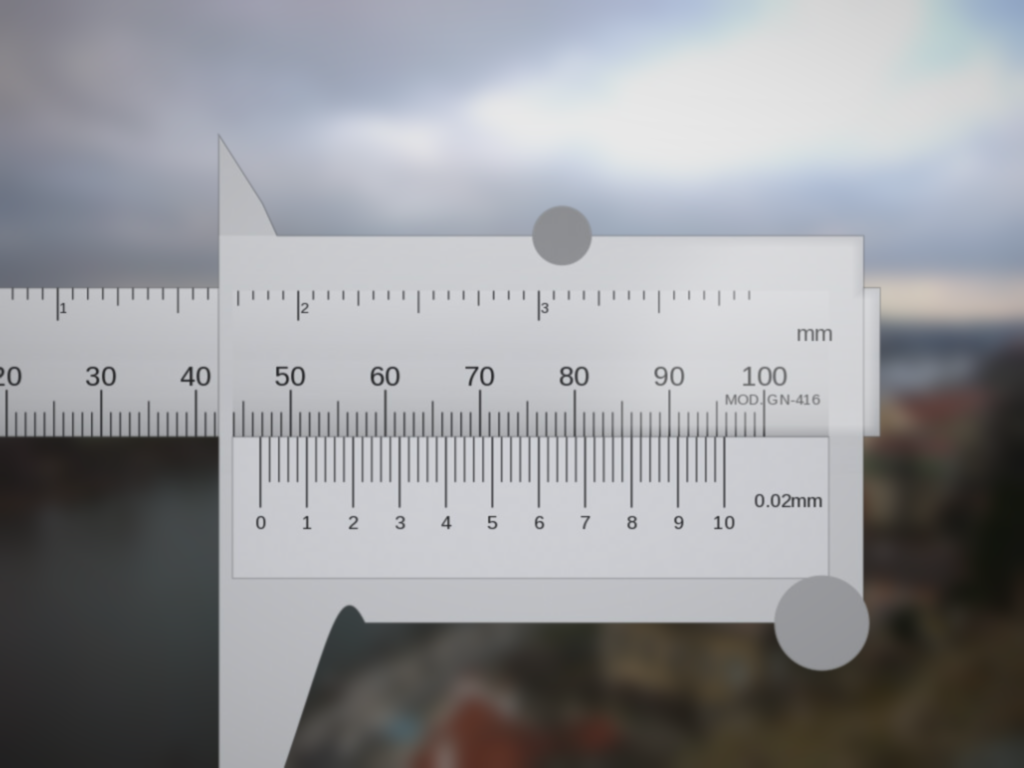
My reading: 46.8,mm
